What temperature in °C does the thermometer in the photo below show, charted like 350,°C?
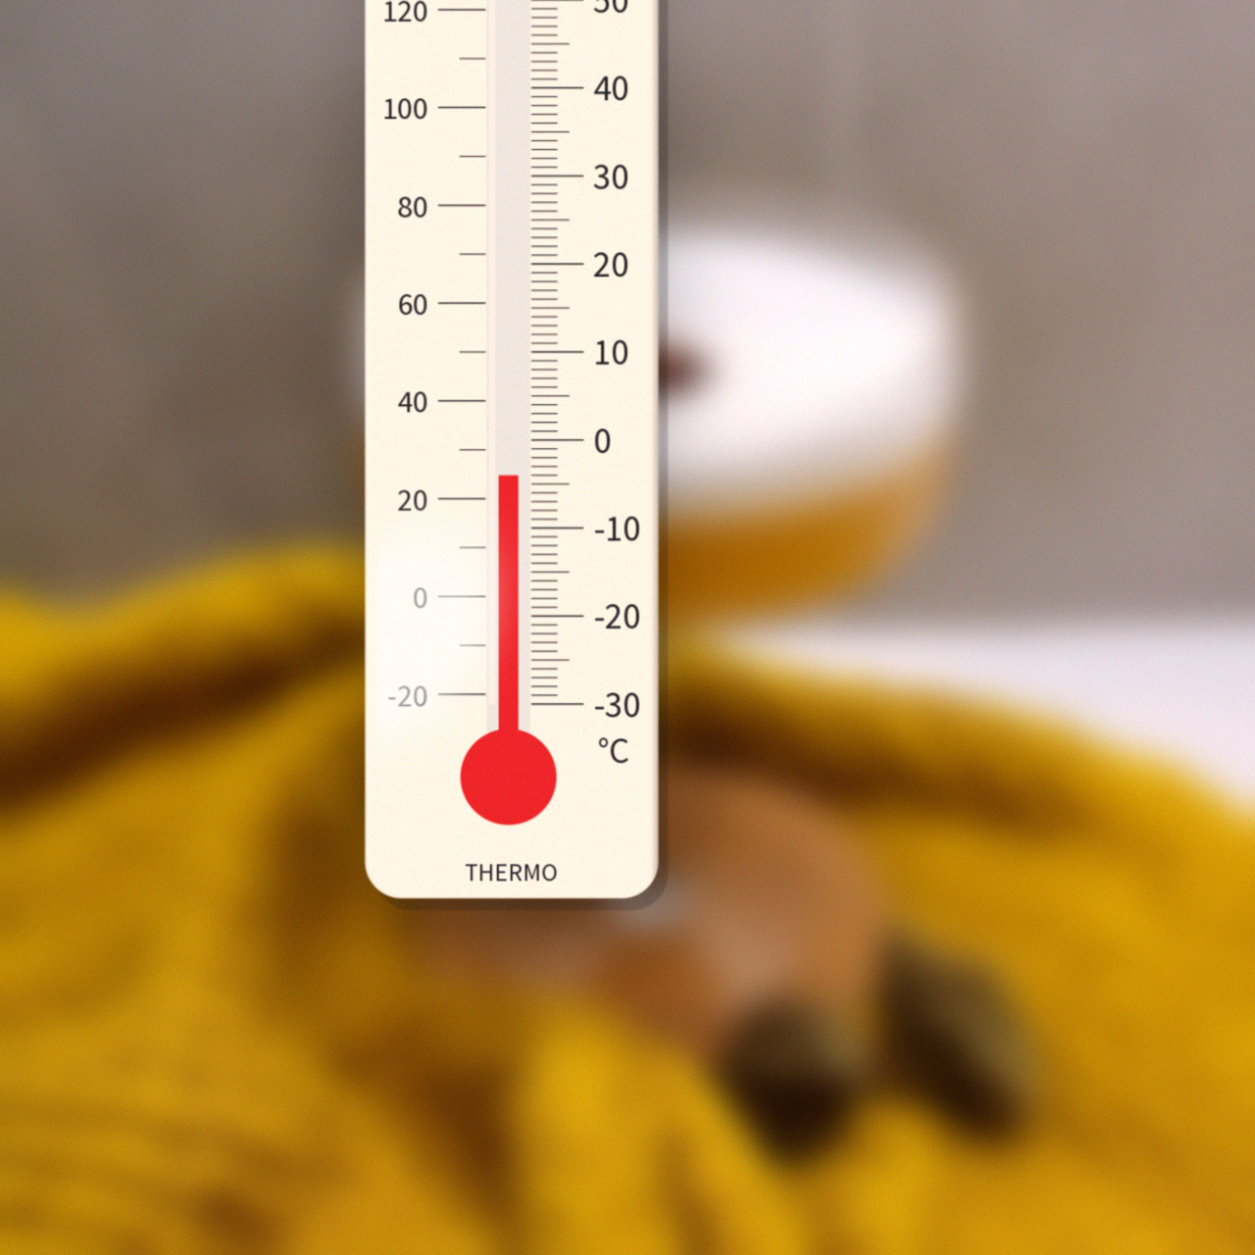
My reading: -4,°C
